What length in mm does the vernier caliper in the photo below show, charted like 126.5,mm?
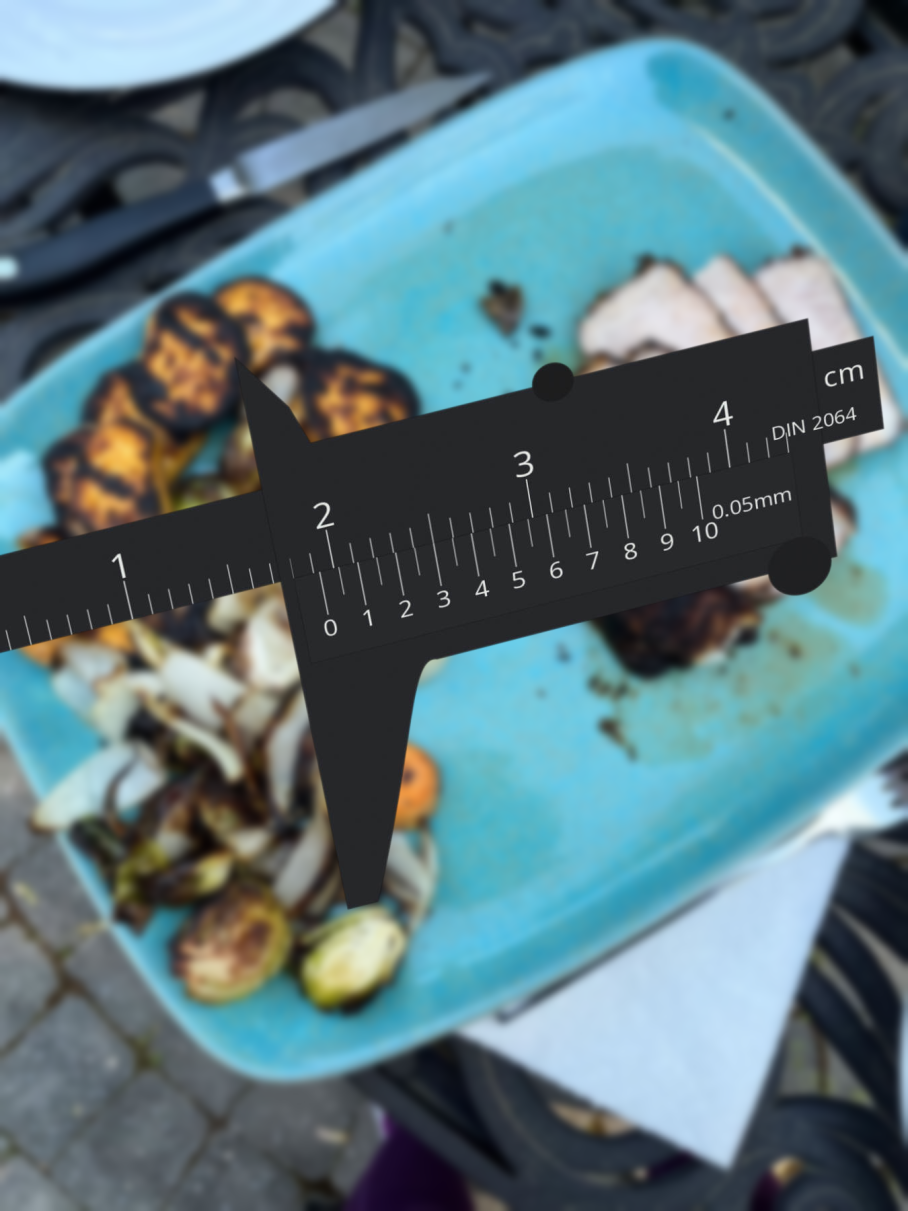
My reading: 19.3,mm
